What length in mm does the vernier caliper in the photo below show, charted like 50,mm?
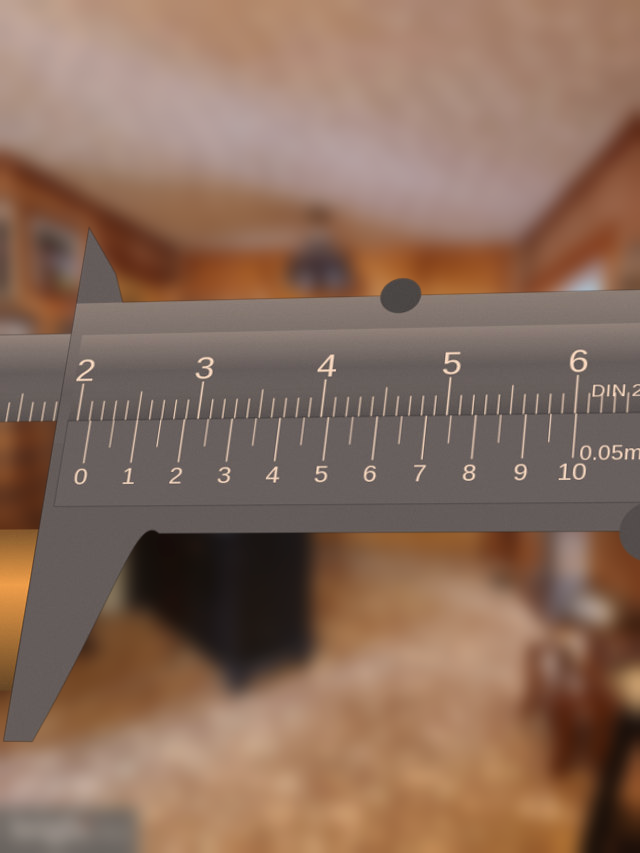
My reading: 21.1,mm
